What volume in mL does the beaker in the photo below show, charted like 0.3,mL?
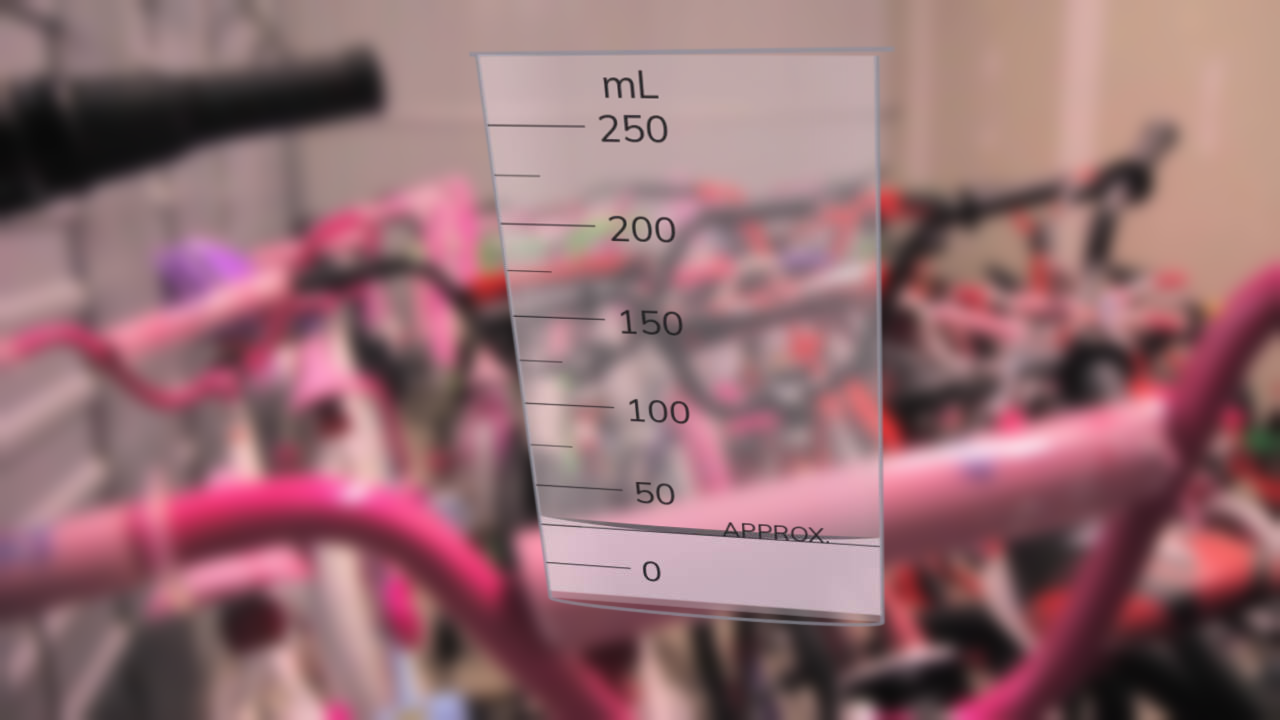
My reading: 25,mL
